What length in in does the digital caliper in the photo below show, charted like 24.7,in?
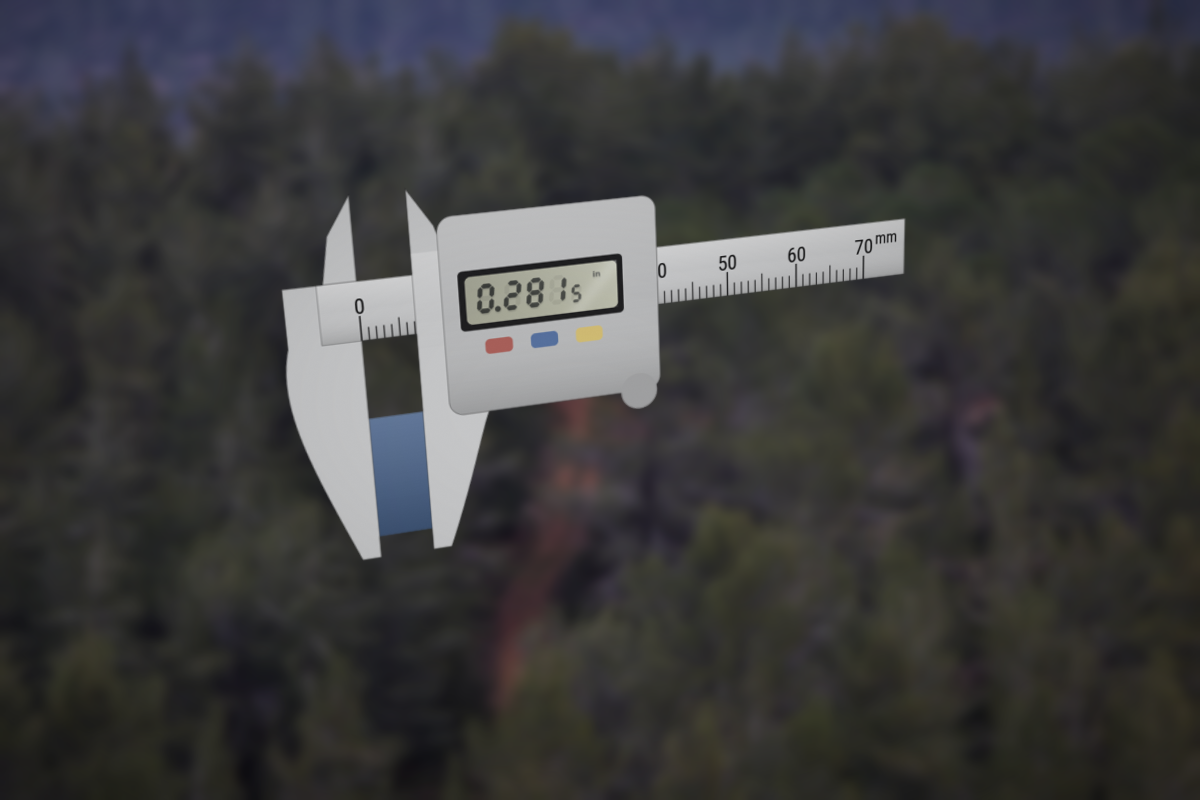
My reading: 0.2815,in
